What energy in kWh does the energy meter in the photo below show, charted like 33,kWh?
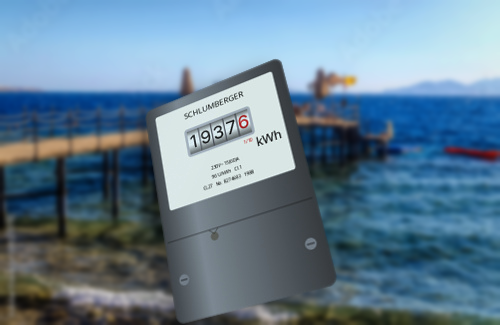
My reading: 1937.6,kWh
